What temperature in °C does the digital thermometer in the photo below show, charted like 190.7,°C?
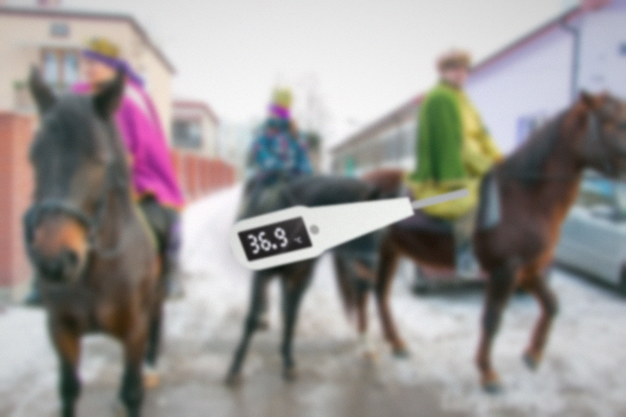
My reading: 36.9,°C
